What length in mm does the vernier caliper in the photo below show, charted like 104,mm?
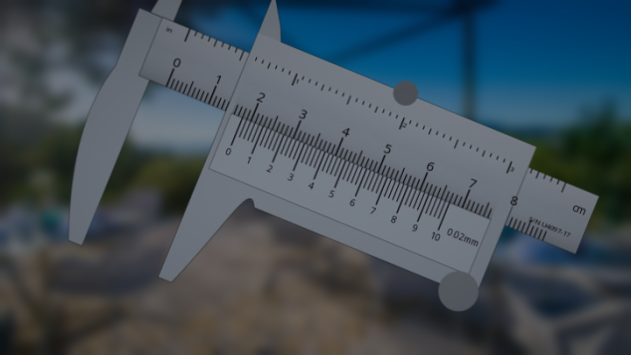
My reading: 18.0,mm
